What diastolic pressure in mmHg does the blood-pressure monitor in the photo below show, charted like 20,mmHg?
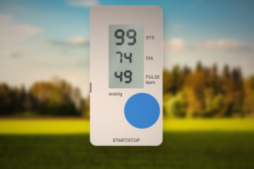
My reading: 74,mmHg
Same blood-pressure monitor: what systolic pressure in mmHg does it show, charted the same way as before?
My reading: 99,mmHg
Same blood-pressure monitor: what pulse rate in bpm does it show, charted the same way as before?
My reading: 49,bpm
